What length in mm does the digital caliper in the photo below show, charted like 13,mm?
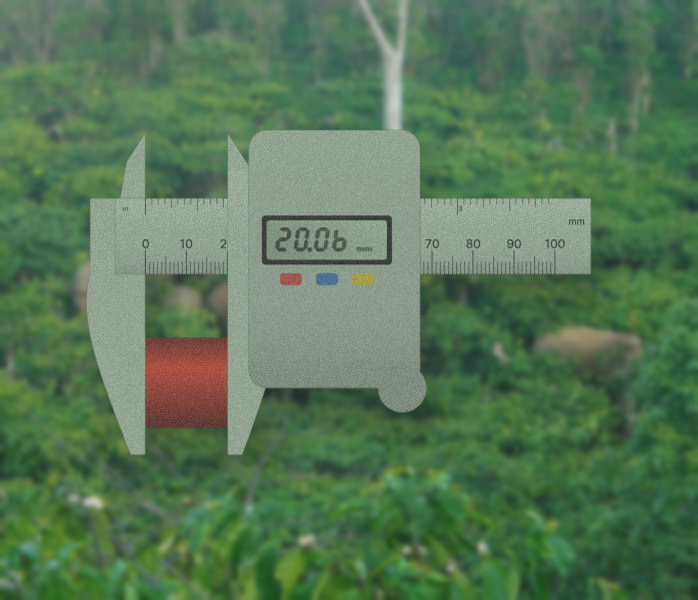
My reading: 20.06,mm
